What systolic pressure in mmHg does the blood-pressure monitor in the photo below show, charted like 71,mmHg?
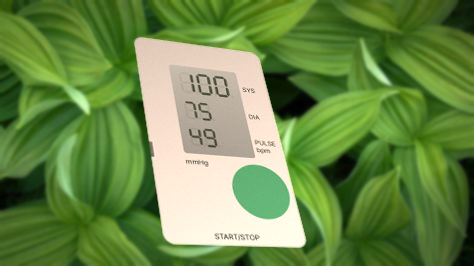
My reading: 100,mmHg
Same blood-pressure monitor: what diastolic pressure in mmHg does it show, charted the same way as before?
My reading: 75,mmHg
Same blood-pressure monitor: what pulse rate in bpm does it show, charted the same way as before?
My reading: 49,bpm
